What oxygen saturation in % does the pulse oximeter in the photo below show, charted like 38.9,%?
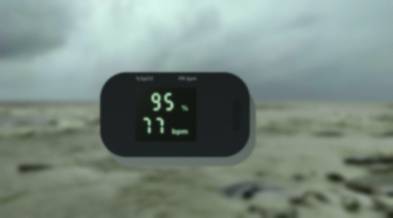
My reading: 95,%
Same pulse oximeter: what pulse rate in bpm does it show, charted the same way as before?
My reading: 77,bpm
